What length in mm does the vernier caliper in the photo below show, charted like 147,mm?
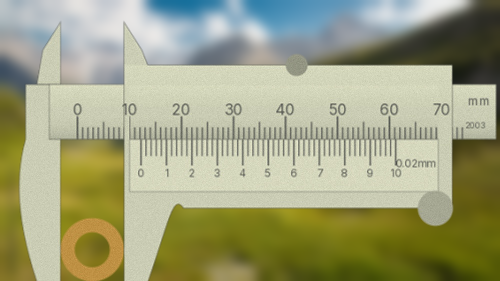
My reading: 12.2,mm
